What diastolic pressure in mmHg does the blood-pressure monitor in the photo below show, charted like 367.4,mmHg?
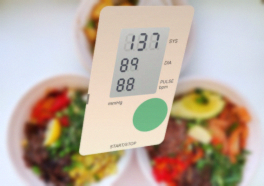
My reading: 89,mmHg
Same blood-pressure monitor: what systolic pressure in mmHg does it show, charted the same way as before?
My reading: 137,mmHg
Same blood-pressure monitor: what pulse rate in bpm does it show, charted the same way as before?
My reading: 88,bpm
